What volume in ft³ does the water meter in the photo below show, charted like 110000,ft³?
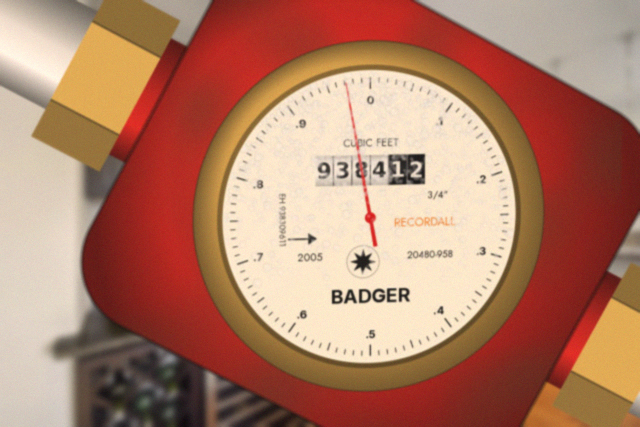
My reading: 938411.97,ft³
